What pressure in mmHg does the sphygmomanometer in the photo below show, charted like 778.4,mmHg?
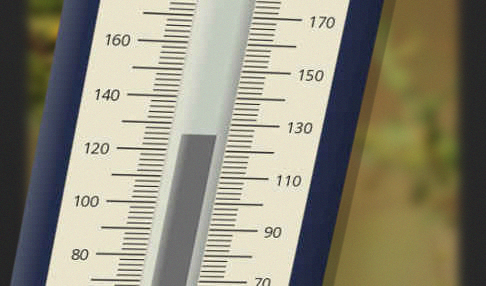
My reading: 126,mmHg
